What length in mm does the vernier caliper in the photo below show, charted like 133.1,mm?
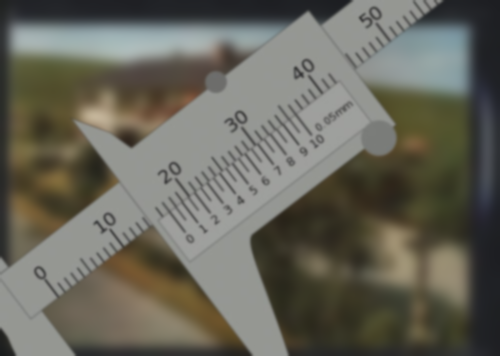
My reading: 17.0,mm
